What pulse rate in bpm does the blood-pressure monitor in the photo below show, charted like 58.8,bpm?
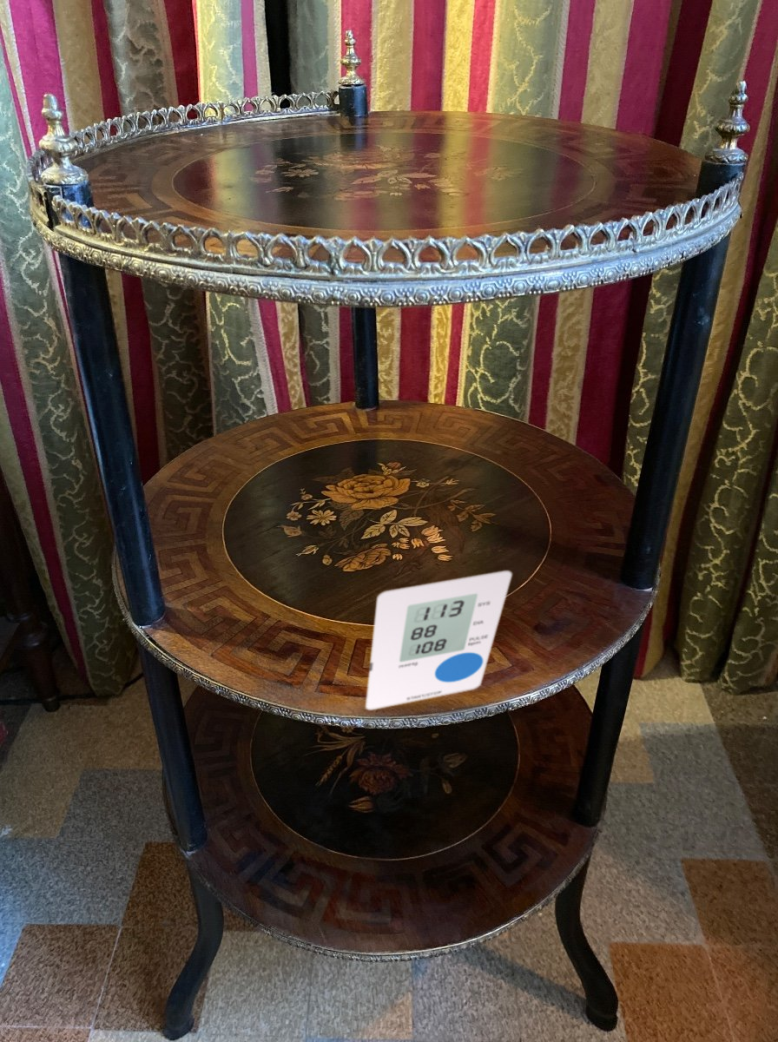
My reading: 108,bpm
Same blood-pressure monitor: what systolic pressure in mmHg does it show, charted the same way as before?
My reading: 113,mmHg
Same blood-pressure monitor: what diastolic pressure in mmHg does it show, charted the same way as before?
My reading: 88,mmHg
